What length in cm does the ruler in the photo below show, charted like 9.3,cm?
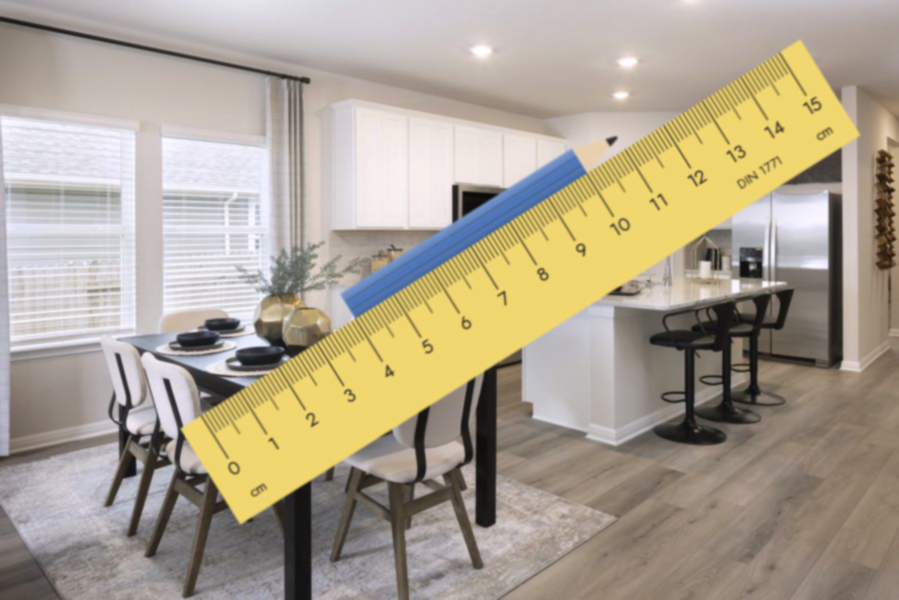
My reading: 7,cm
